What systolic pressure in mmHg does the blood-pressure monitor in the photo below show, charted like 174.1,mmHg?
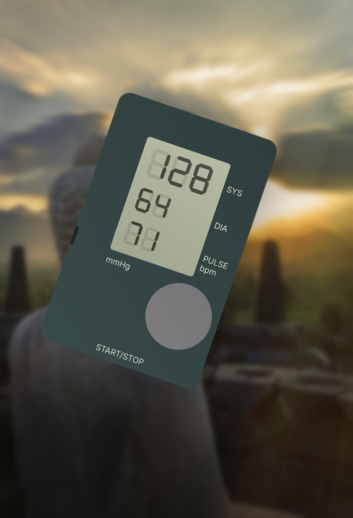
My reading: 128,mmHg
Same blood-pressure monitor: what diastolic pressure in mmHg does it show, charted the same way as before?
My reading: 64,mmHg
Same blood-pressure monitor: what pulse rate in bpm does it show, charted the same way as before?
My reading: 71,bpm
